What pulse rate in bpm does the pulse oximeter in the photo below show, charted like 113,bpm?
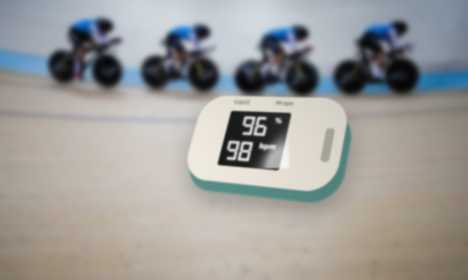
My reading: 98,bpm
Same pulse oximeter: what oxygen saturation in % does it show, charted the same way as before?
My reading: 96,%
